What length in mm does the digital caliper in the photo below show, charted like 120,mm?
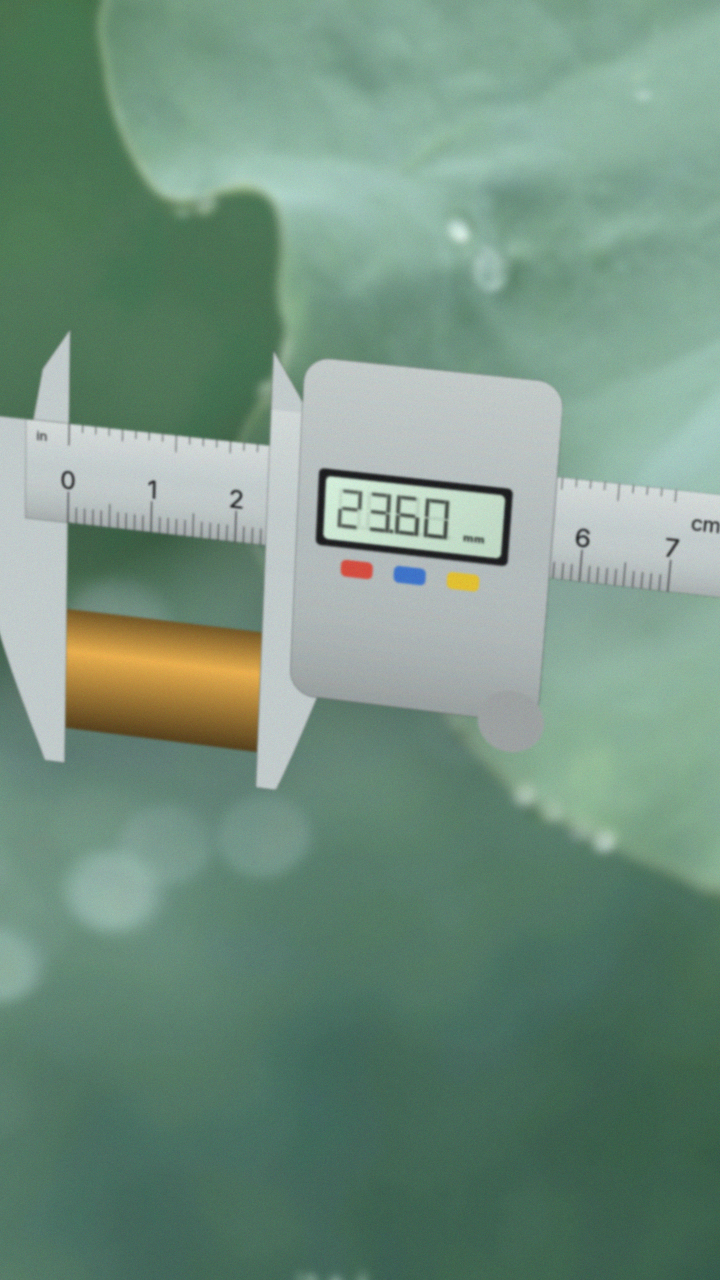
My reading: 23.60,mm
